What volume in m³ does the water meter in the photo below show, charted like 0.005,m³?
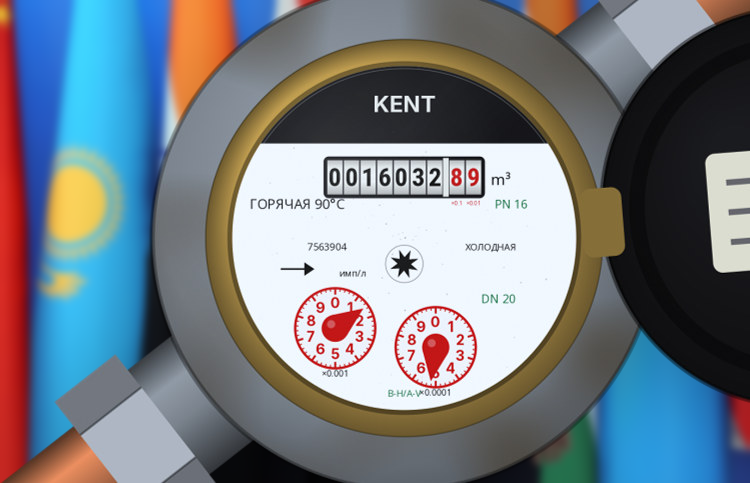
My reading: 16032.8915,m³
